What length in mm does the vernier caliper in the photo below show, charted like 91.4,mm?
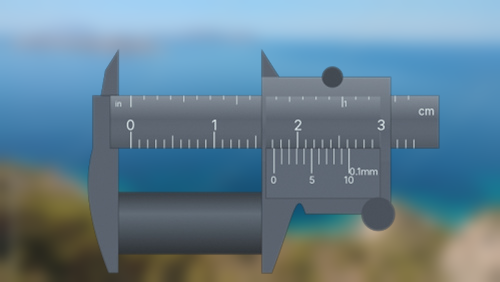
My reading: 17.2,mm
